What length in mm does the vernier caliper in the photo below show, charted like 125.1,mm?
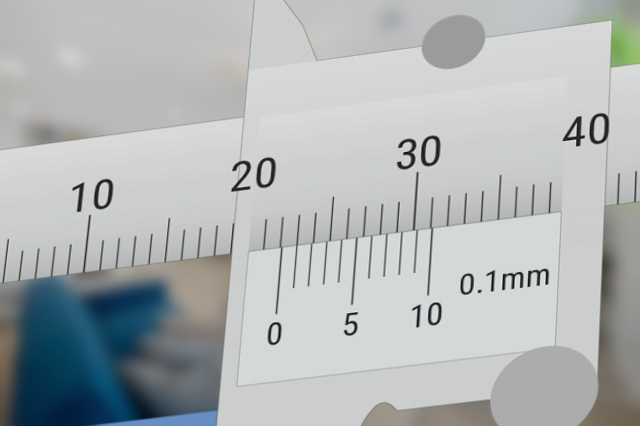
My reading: 22.1,mm
